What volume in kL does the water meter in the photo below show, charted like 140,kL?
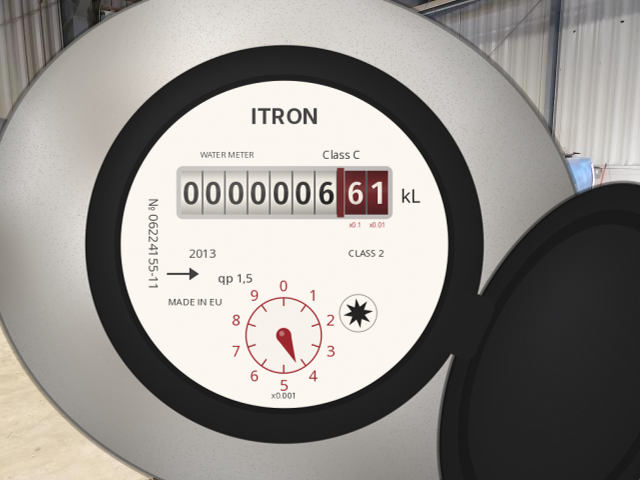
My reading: 6.614,kL
